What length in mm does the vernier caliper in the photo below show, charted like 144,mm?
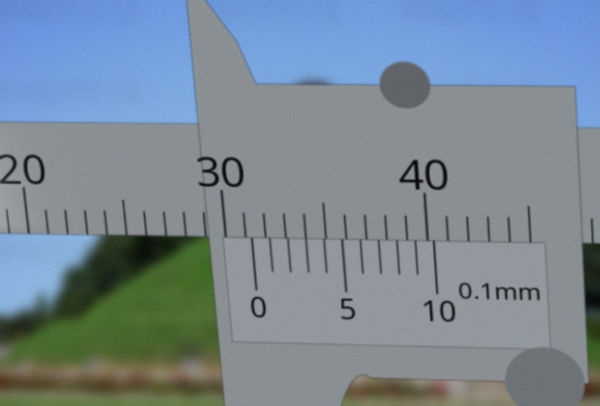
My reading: 31.3,mm
